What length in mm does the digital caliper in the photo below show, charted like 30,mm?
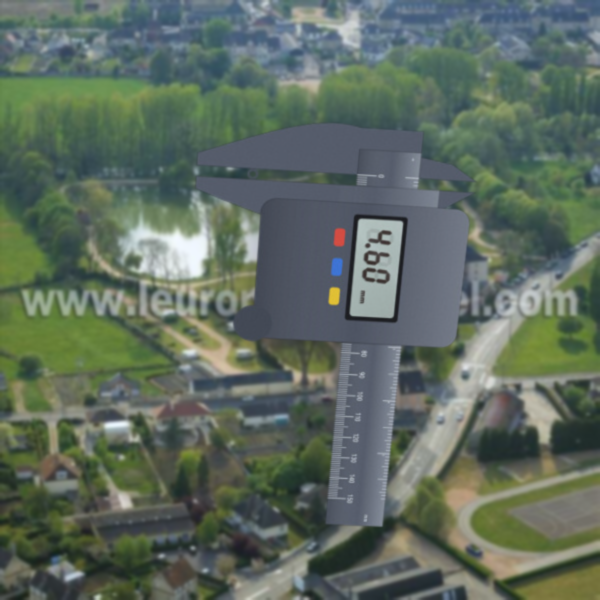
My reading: 4.60,mm
